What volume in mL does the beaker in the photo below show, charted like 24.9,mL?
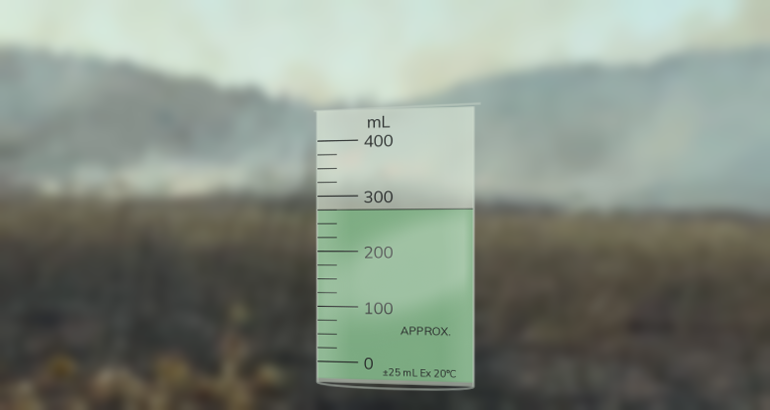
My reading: 275,mL
